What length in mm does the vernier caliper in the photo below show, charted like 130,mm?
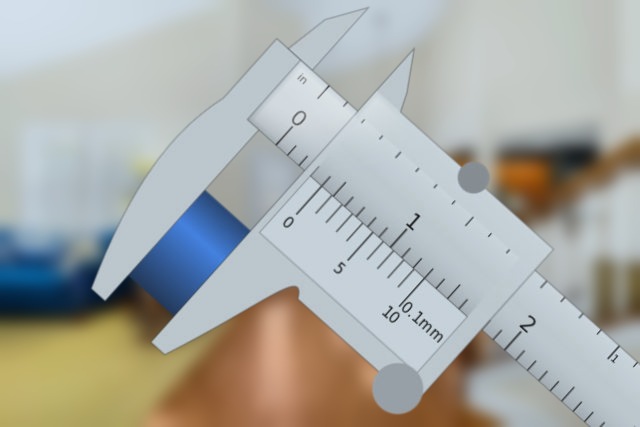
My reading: 4.0,mm
